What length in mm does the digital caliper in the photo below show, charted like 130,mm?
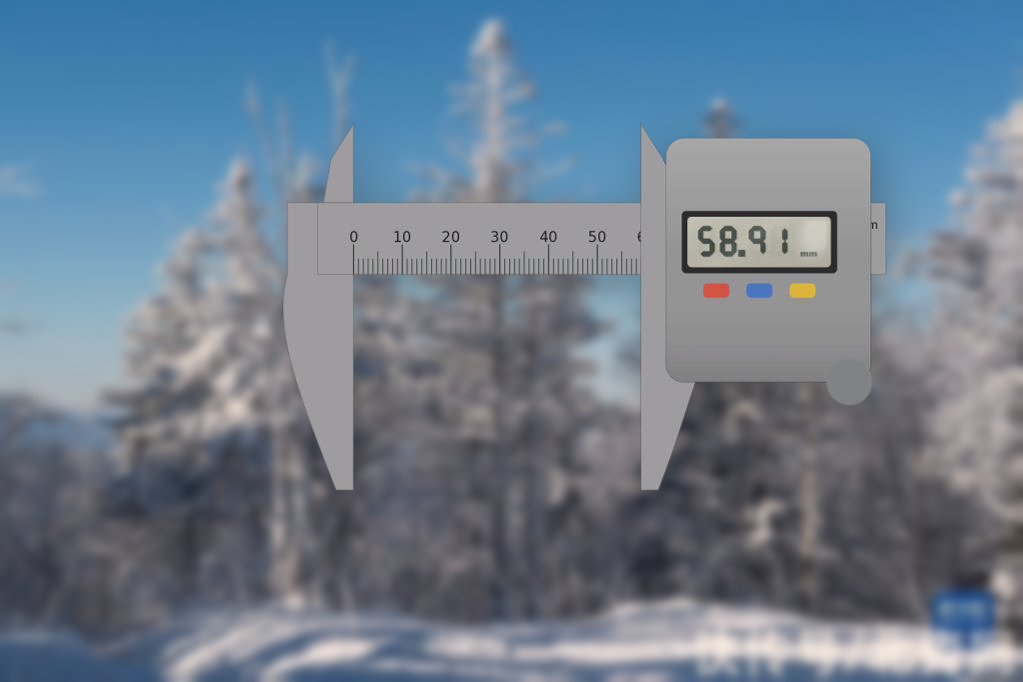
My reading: 58.91,mm
